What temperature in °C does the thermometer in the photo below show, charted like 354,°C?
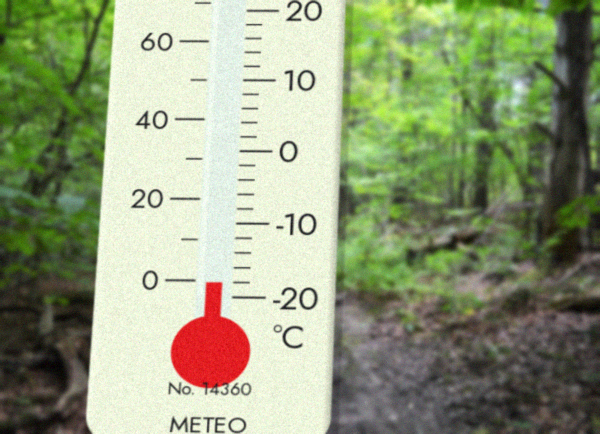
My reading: -18,°C
